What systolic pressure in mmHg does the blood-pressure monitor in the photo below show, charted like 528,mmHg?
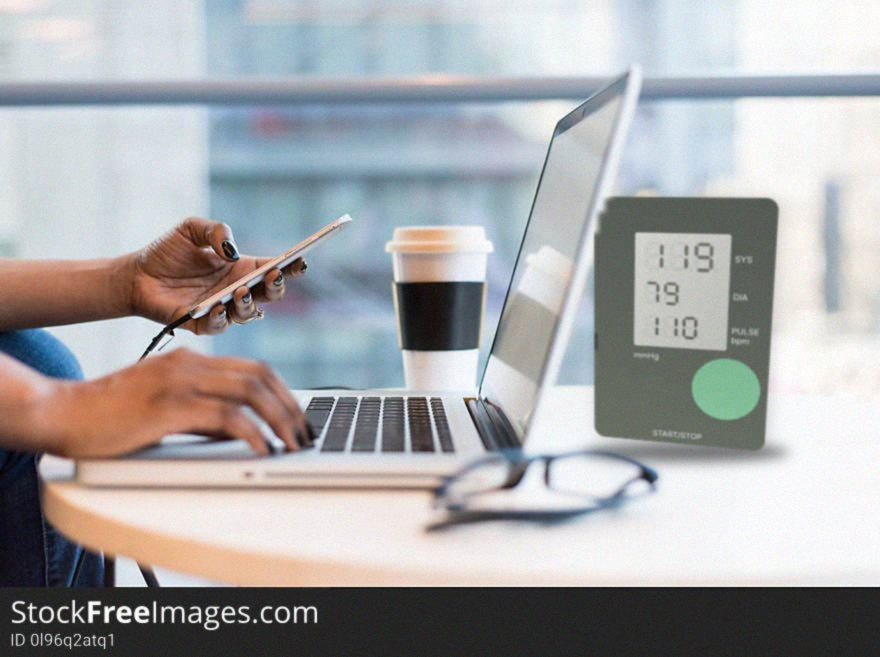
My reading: 119,mmHg
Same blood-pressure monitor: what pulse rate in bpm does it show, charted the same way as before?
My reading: 110,bpm
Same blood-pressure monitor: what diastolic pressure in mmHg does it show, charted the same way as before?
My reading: 79,mmHg
